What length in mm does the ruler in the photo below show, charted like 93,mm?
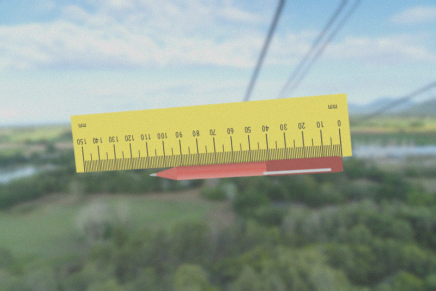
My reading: 110,mm
